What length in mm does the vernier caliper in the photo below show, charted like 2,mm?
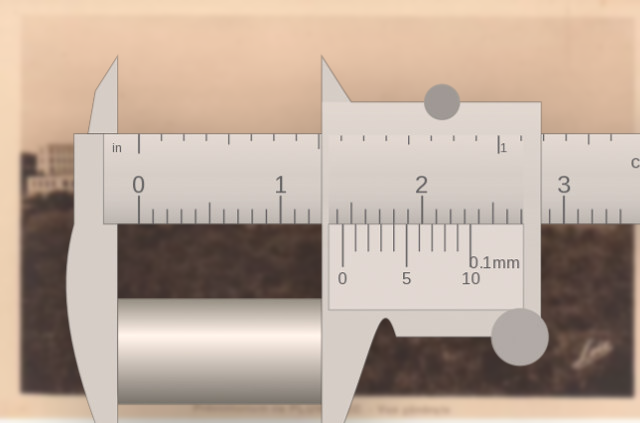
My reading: 14.4,mm
